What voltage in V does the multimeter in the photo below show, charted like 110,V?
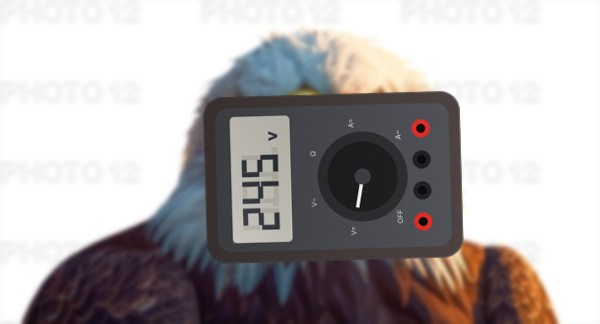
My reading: 245,V
